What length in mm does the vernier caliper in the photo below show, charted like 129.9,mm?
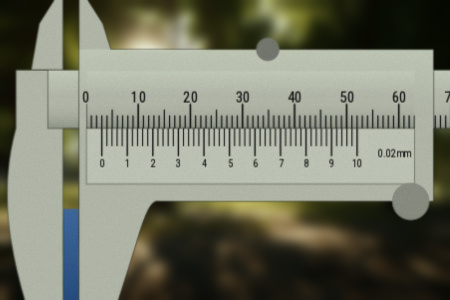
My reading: 3.0,mm
